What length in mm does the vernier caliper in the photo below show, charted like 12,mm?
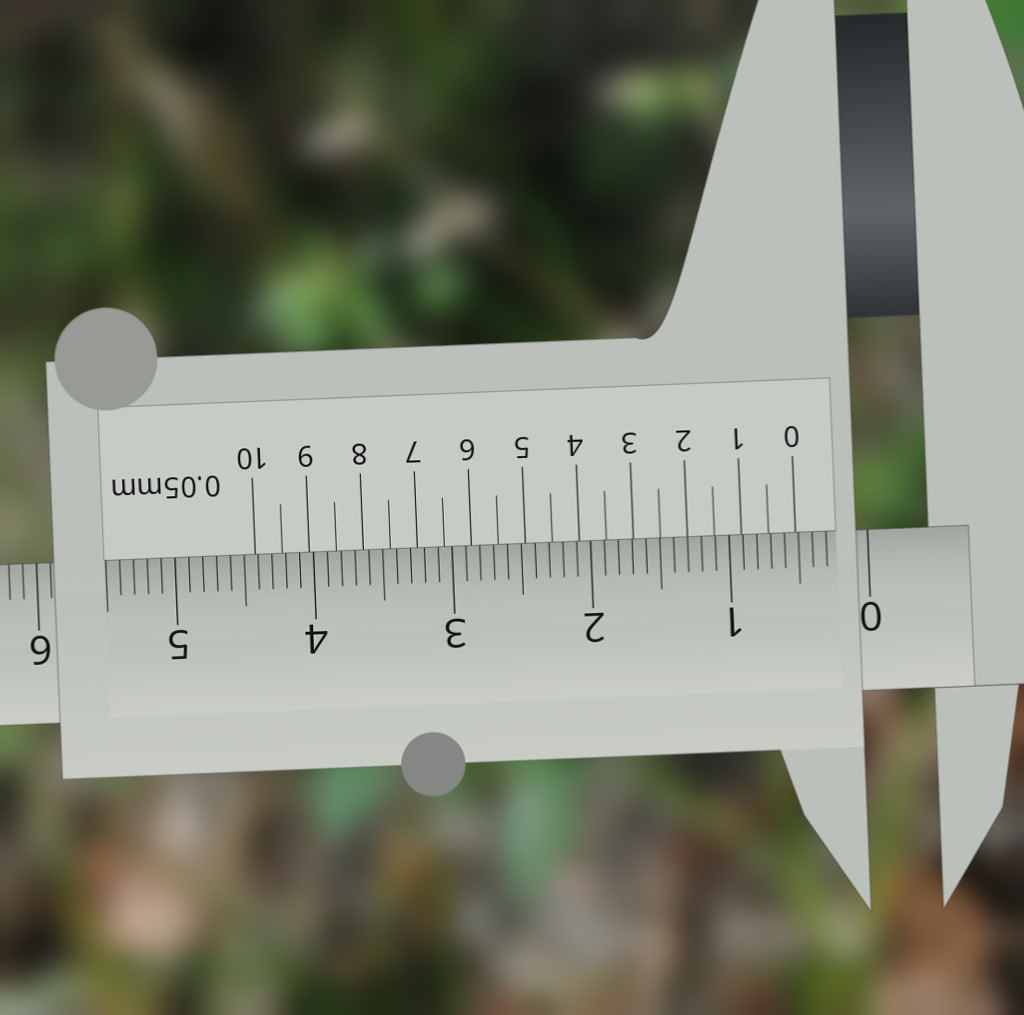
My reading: 5.2,mm
